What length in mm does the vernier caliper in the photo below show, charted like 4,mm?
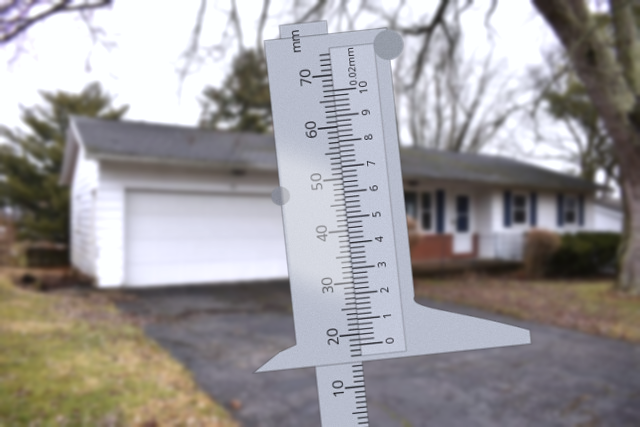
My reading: 18.0,mm
